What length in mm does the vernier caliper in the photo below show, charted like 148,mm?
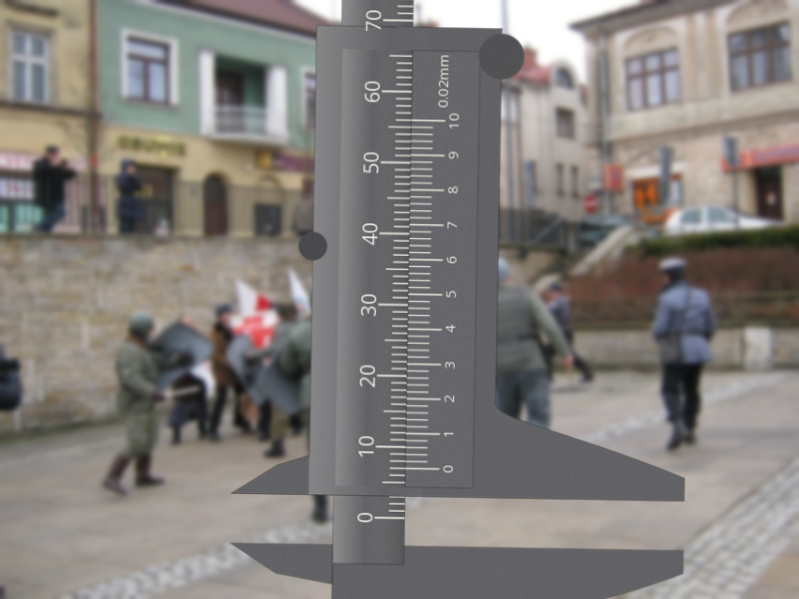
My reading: 7.0,mm
